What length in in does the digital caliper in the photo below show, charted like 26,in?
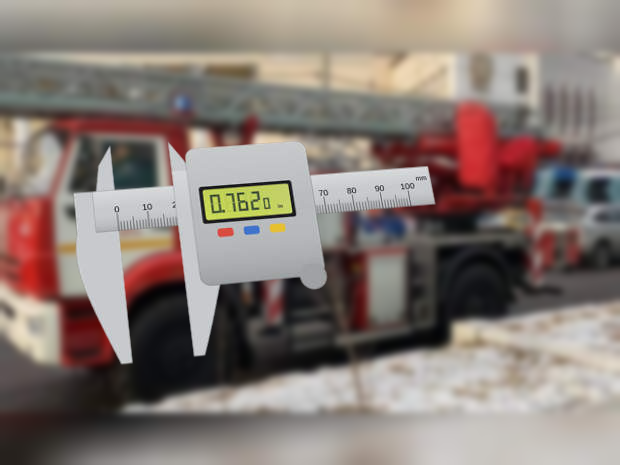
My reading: 0.7620,in
